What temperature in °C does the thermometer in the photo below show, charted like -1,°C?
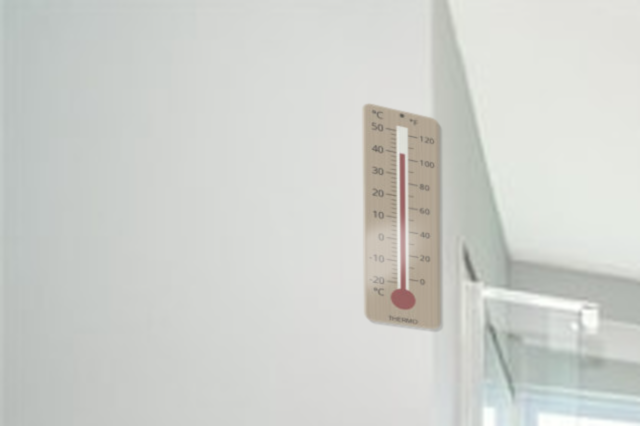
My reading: 40,°C
